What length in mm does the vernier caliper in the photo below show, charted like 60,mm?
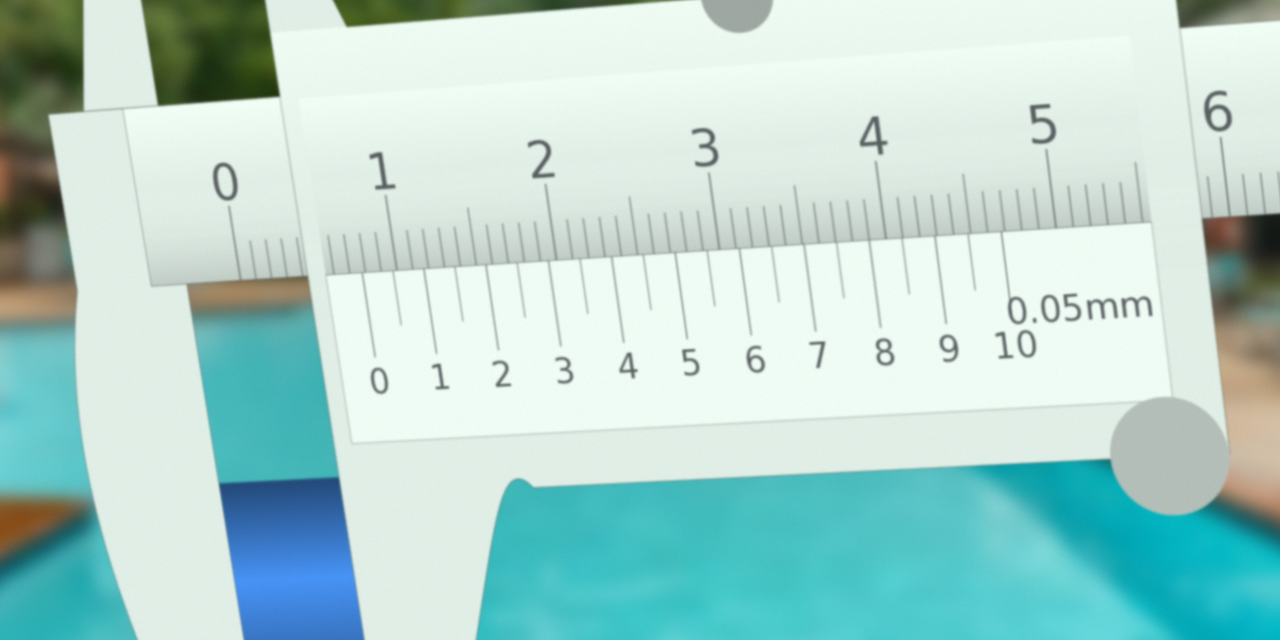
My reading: 7.8,mm
